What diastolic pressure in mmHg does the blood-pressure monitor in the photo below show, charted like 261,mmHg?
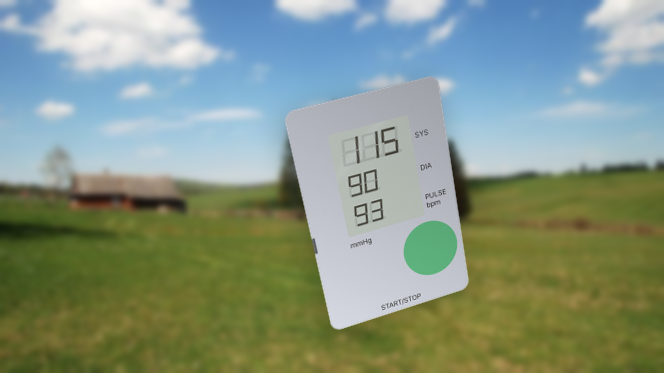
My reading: 90,mmHg
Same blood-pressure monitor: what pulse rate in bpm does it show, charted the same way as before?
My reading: 93,bpm
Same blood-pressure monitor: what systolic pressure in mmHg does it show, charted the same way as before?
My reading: 115,mmHg
